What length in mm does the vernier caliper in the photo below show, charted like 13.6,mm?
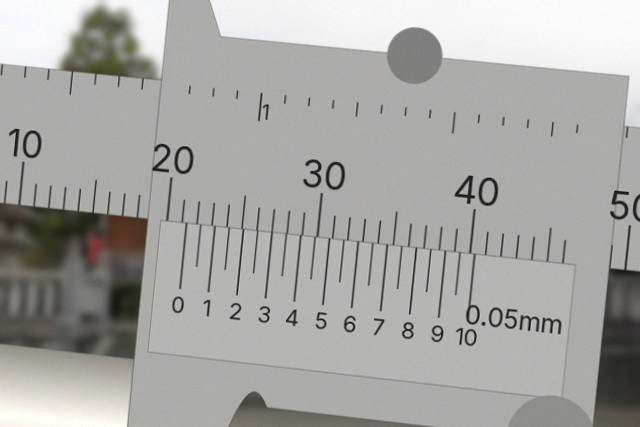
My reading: 21.3,mm
